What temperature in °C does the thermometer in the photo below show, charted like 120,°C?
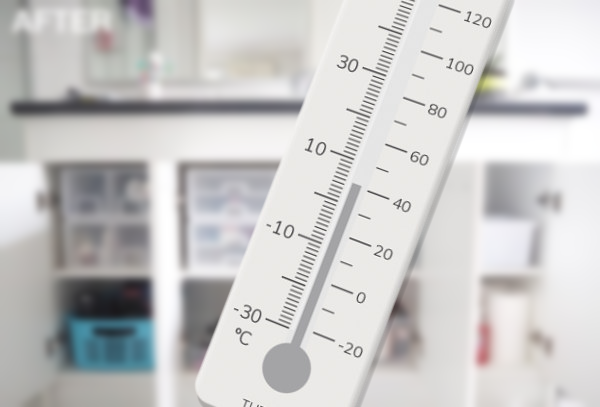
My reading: 5,°C
